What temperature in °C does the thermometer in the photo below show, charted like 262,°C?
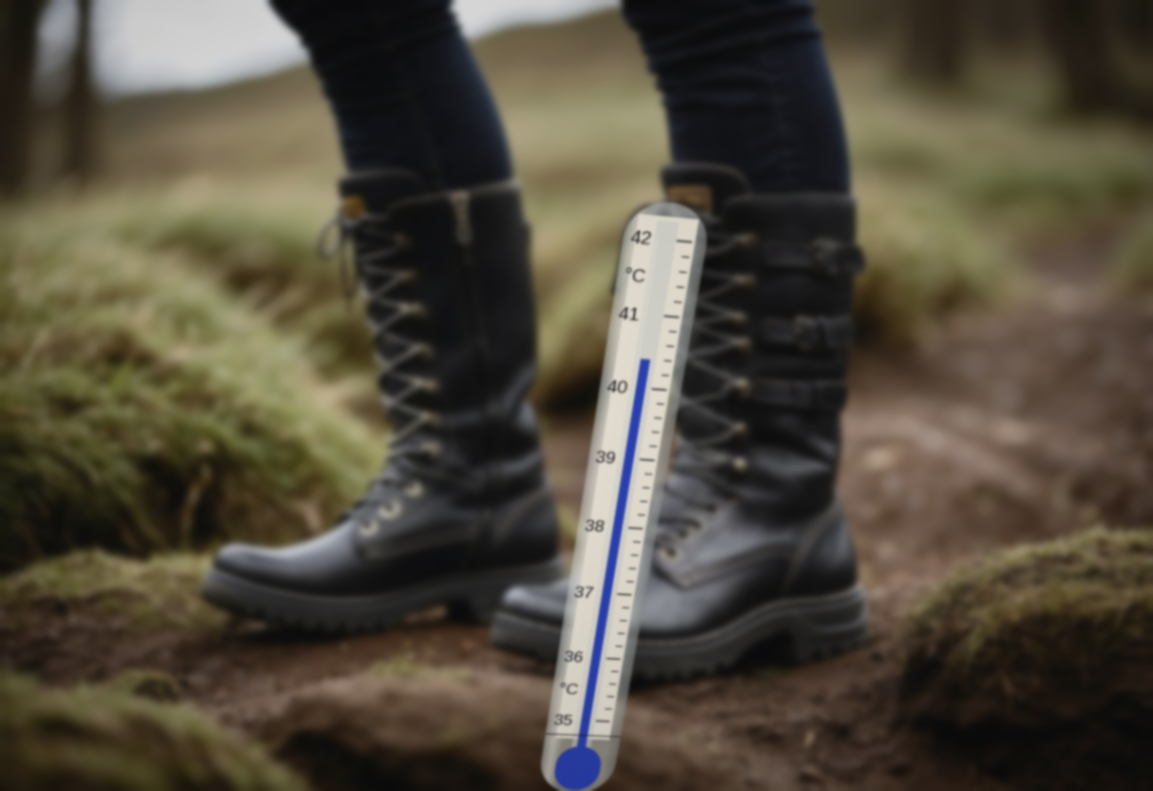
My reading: 40.4,°C
